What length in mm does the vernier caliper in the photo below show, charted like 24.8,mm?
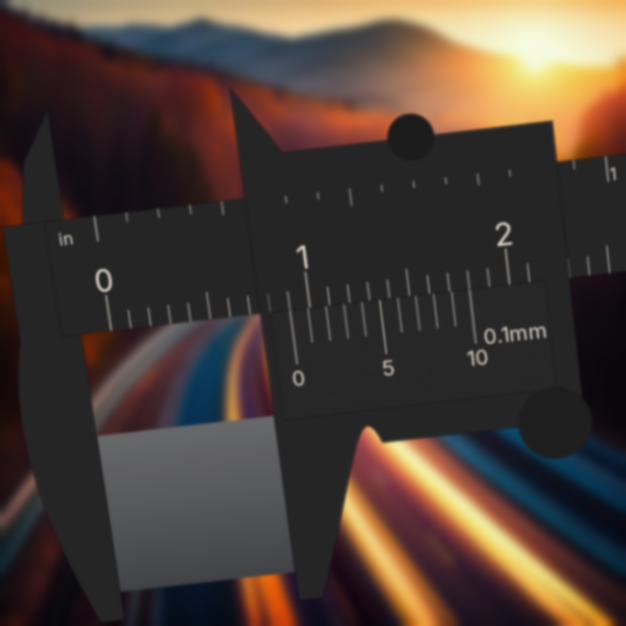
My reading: 9.0,mm
